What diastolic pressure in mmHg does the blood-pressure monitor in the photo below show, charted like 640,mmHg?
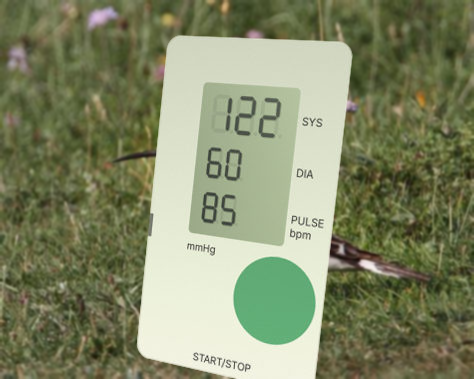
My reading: 60,mmHg
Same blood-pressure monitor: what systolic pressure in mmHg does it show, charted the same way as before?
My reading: 122,mmHg
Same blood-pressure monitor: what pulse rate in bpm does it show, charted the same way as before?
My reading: 85,bpm
